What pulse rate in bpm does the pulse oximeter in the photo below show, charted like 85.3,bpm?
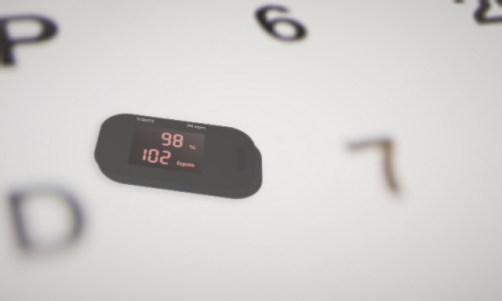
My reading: 102,bpm
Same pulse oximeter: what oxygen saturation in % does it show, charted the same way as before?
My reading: 98,%
